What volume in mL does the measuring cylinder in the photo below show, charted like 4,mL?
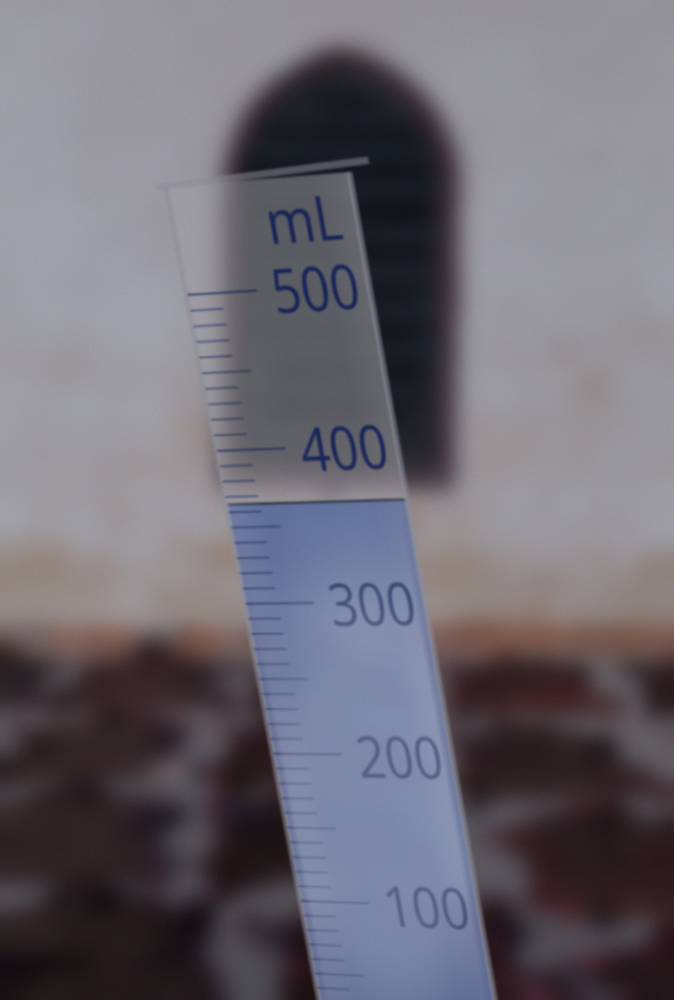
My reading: 365,mL
